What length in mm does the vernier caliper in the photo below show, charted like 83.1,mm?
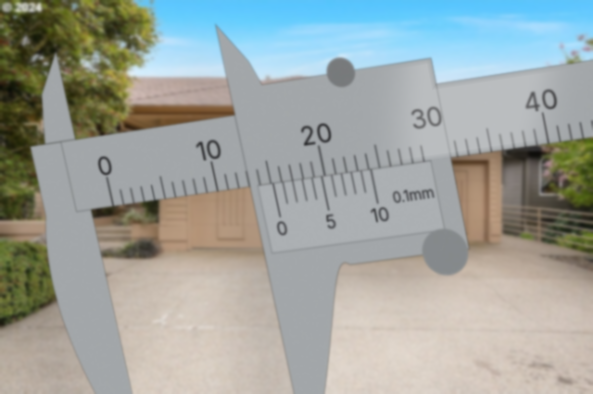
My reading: 15.2,mm
